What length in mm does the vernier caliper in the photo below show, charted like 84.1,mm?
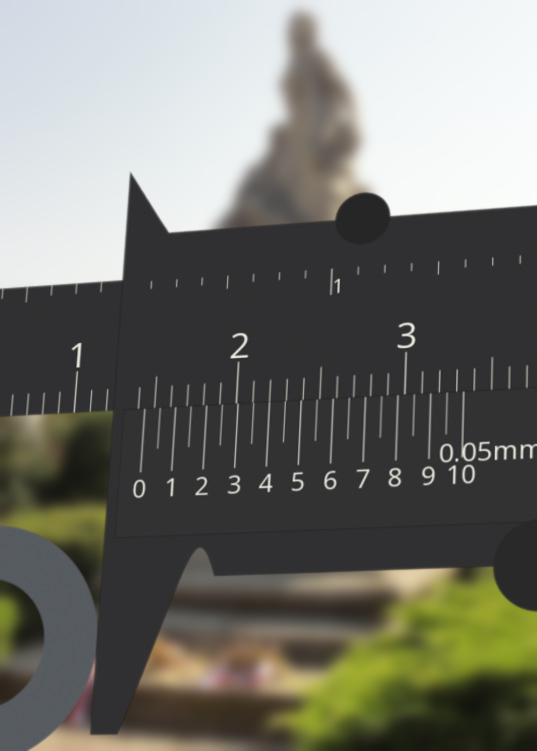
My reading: 14.4,mm
